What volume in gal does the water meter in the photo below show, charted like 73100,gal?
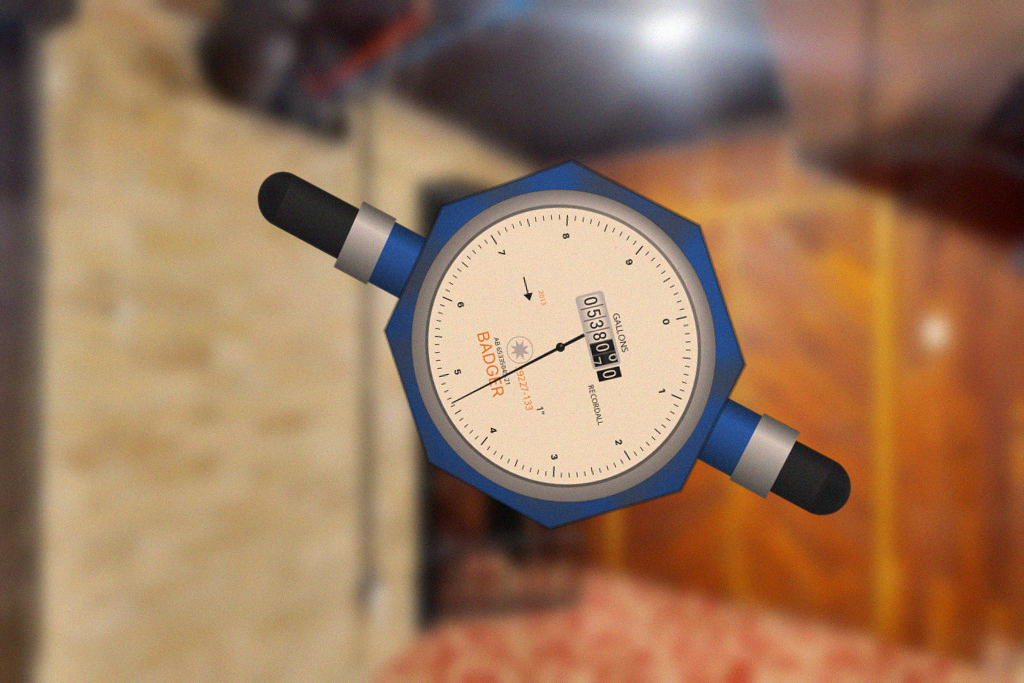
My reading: 538064.6,gal
